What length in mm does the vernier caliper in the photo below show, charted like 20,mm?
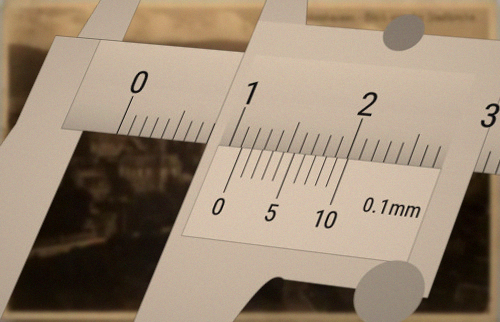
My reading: 11.1,mm
